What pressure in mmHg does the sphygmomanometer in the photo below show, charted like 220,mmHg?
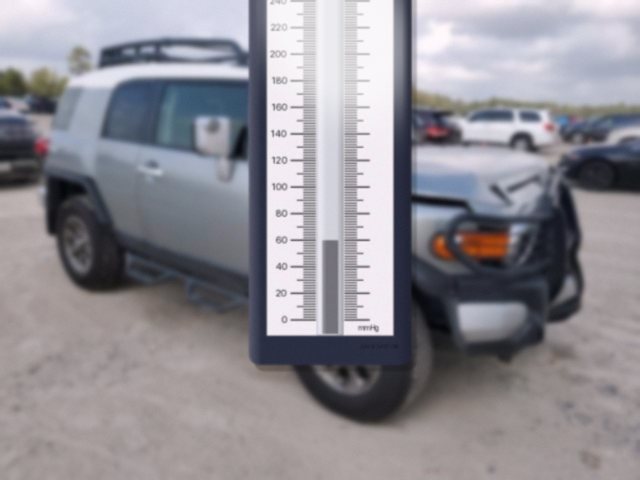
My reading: 60,mmHg
